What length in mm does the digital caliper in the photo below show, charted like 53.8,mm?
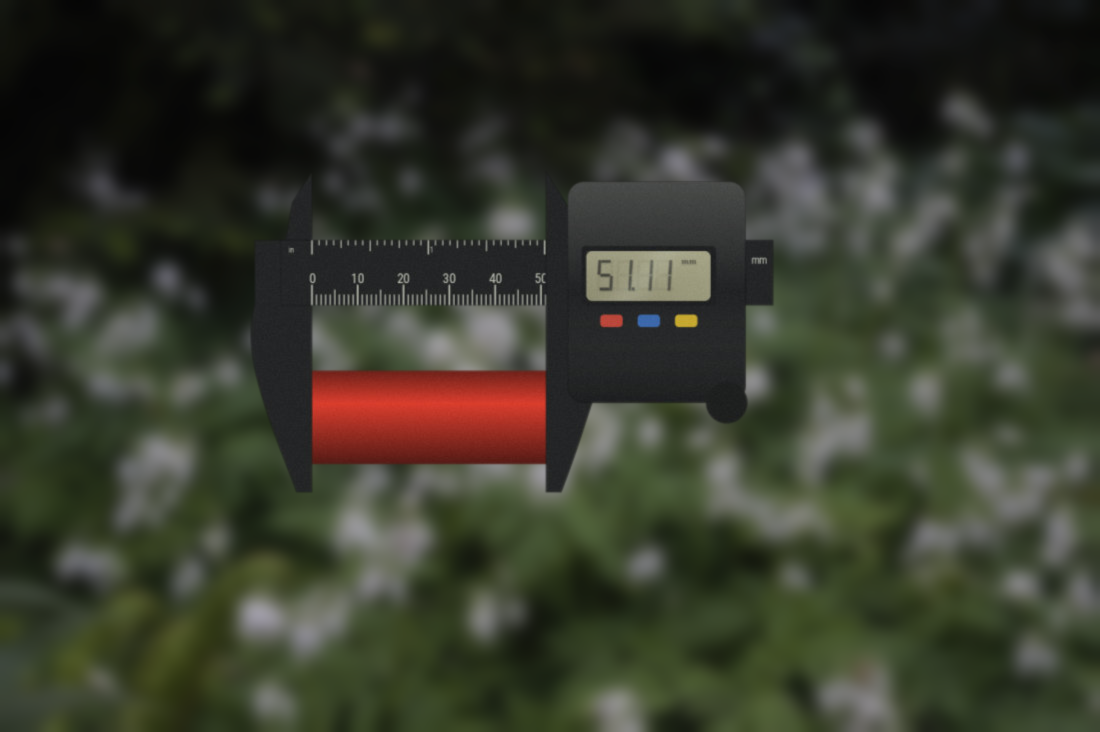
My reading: 51.11,mm
